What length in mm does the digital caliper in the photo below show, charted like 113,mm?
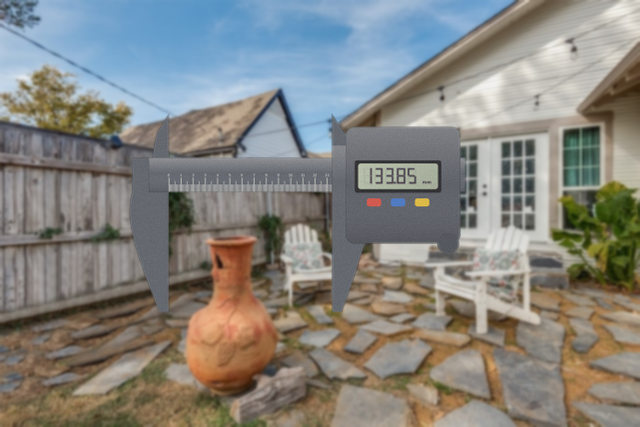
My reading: 133.85,mm
